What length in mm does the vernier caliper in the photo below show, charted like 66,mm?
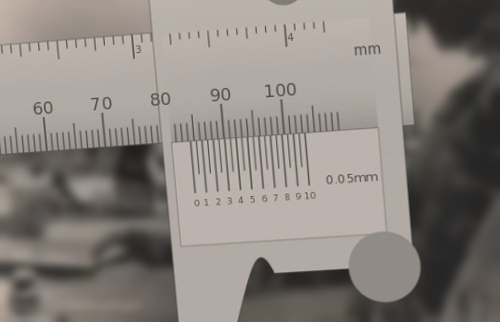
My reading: 84.4,mm
